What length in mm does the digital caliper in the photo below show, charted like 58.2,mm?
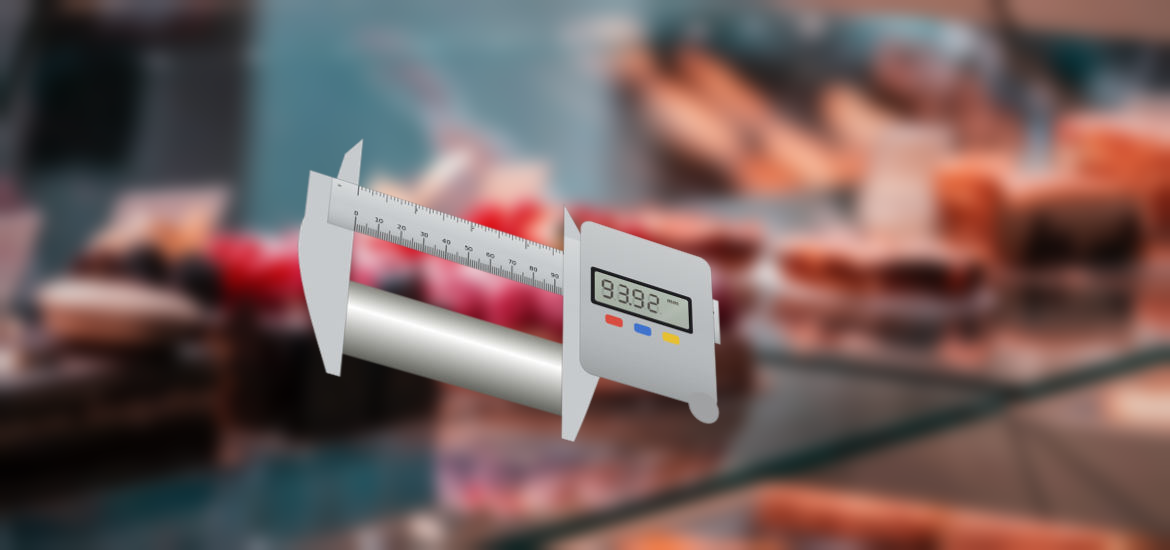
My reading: 93.92,mm
